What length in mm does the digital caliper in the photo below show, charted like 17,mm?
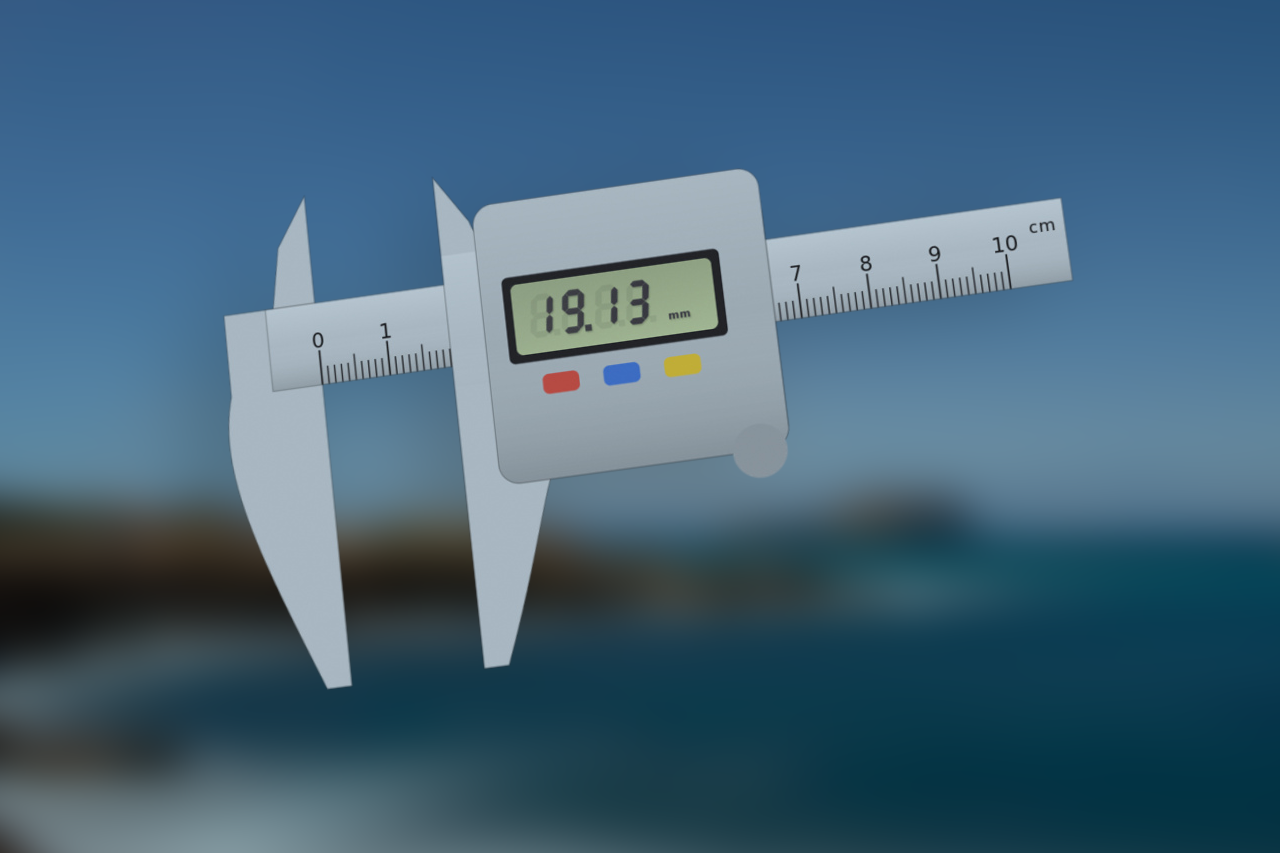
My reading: 19.13,mm
